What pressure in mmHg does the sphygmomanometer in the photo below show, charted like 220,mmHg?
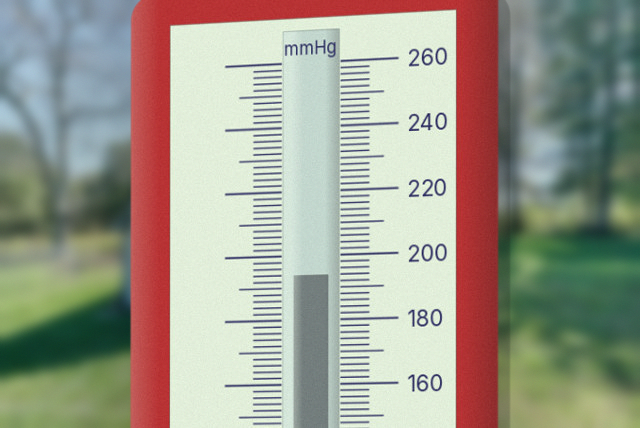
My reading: 194,mmHg
